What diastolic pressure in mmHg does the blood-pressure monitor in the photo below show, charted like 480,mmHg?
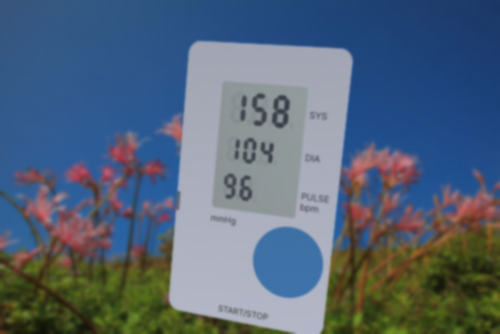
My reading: 104,mmHg
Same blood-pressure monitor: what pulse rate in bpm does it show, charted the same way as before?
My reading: 96,bpm
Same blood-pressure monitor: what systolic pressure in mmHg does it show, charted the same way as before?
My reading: 158,mmHg
